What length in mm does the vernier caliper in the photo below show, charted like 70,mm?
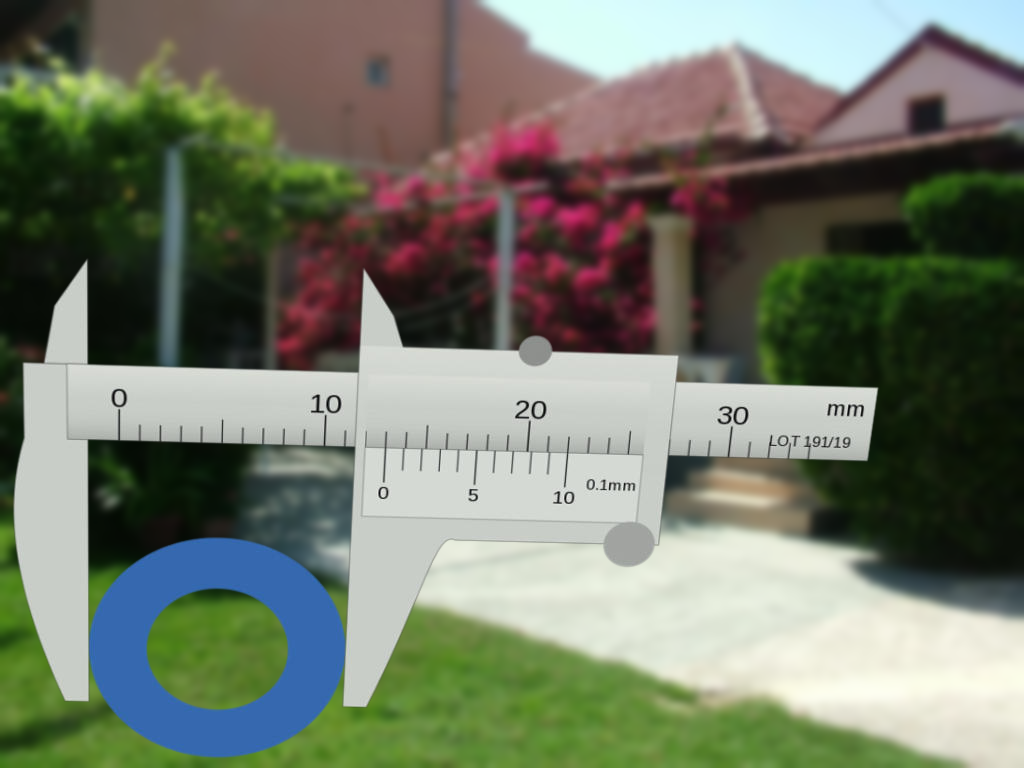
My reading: 13.0,mm
